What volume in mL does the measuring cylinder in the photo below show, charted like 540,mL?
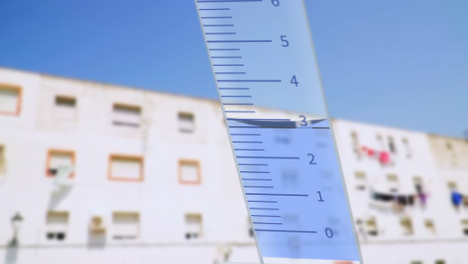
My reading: 2.8,mL
